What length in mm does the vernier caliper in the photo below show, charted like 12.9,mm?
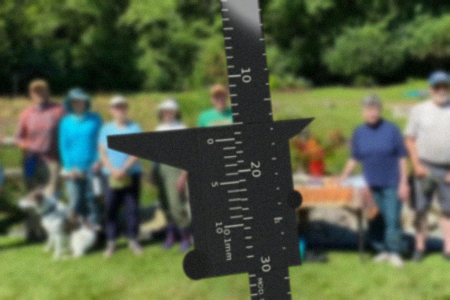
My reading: 16.6,mm
